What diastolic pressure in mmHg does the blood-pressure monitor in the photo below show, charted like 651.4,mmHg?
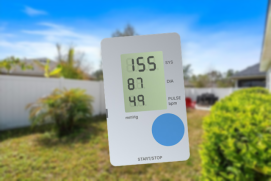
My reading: 87,mmHg
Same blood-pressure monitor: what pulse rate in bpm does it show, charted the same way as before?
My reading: 49,bpm
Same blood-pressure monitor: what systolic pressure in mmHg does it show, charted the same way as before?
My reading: 155,mmHg
